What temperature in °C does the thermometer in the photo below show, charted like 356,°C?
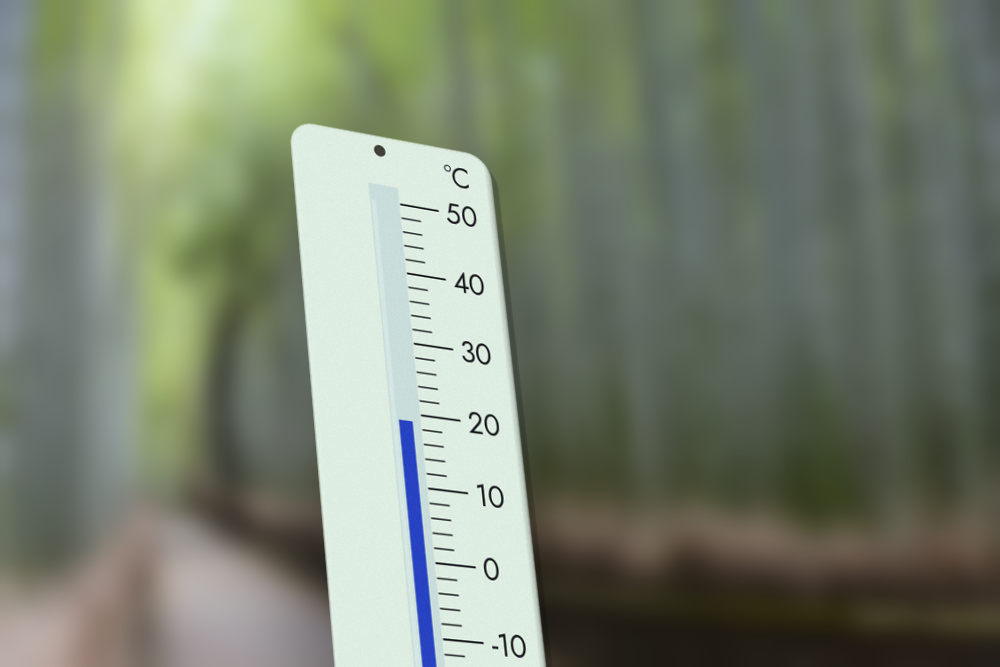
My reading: 19,°C
